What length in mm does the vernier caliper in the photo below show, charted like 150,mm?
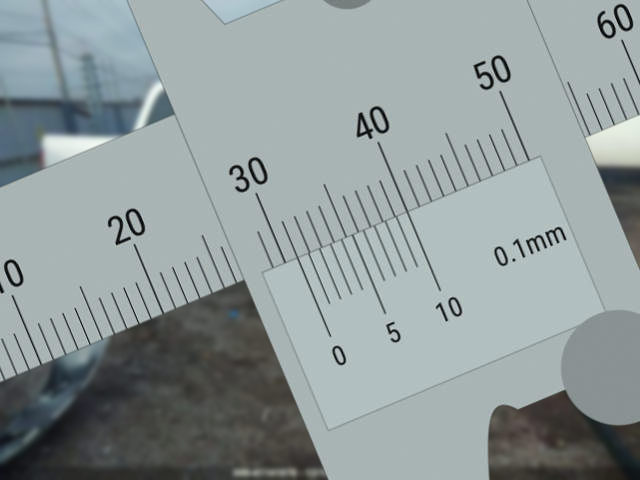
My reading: 31.0,mm
